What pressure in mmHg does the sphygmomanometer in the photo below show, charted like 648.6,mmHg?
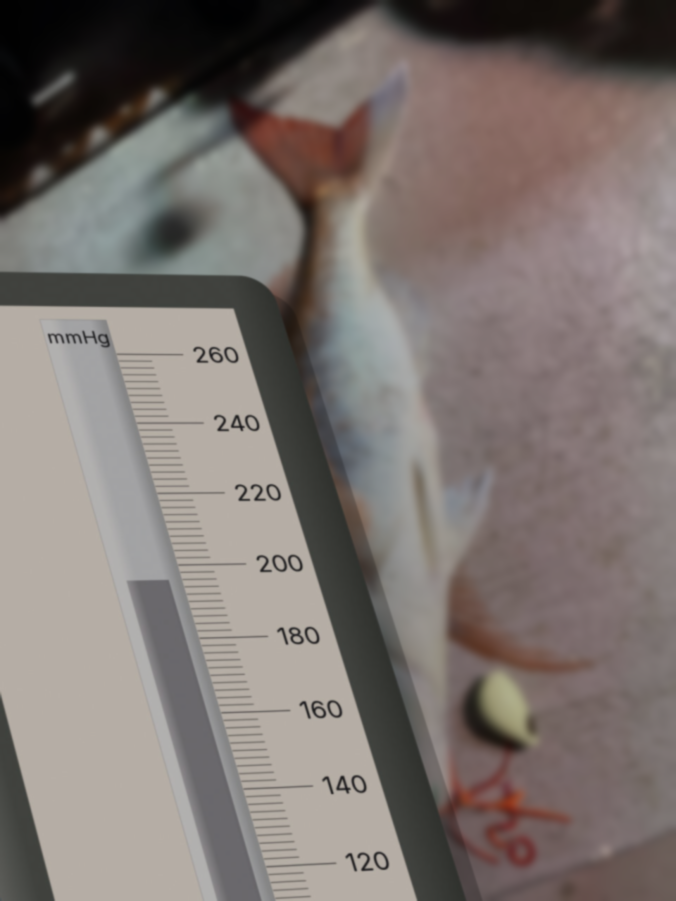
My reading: 196,mmHg
